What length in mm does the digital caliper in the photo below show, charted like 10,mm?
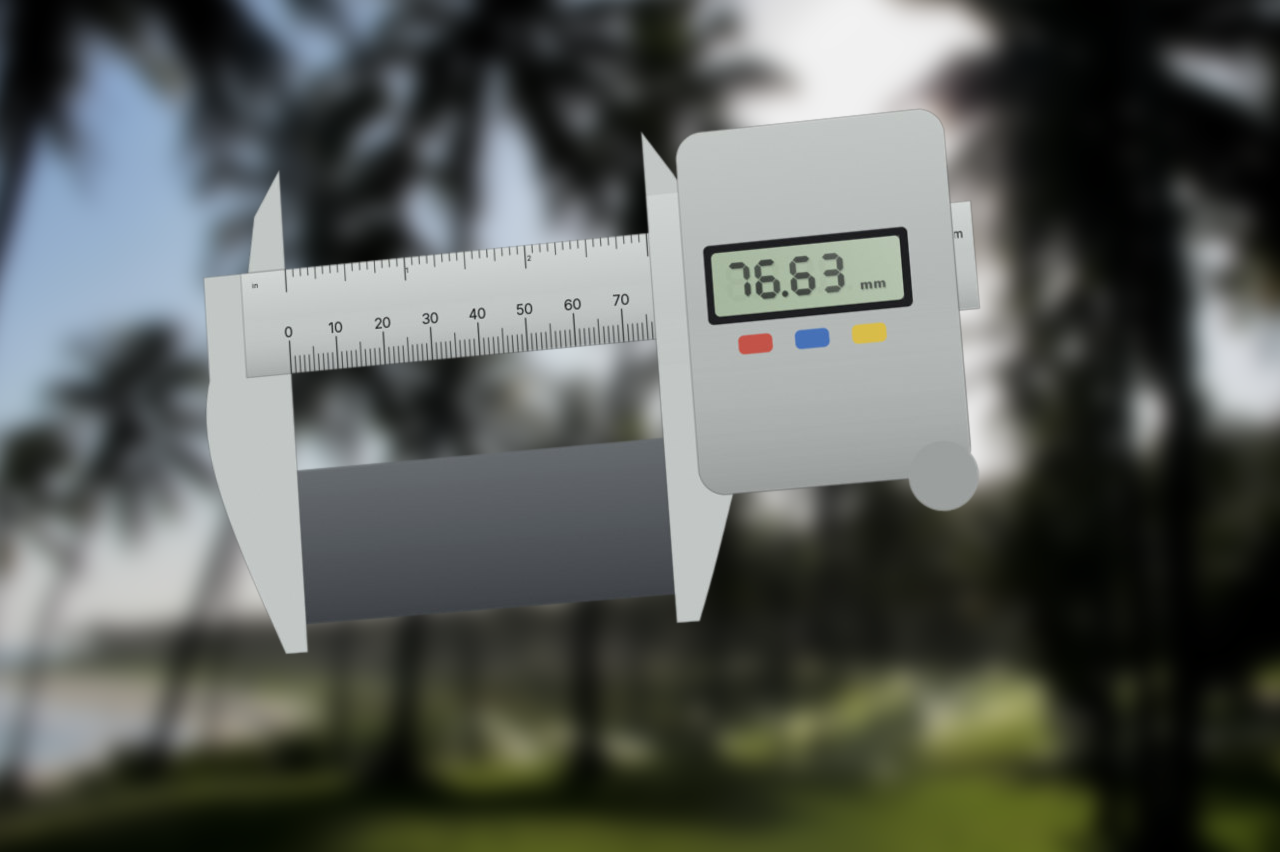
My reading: 76.63,mm
